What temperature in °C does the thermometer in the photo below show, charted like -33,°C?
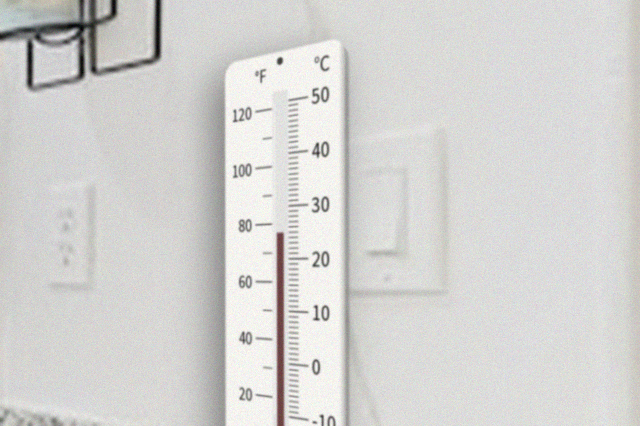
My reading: 25,°C
